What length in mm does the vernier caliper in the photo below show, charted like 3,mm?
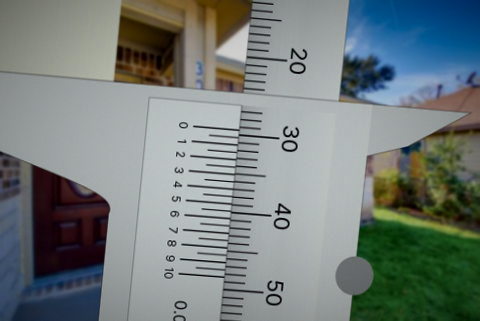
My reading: 29.4,mm
